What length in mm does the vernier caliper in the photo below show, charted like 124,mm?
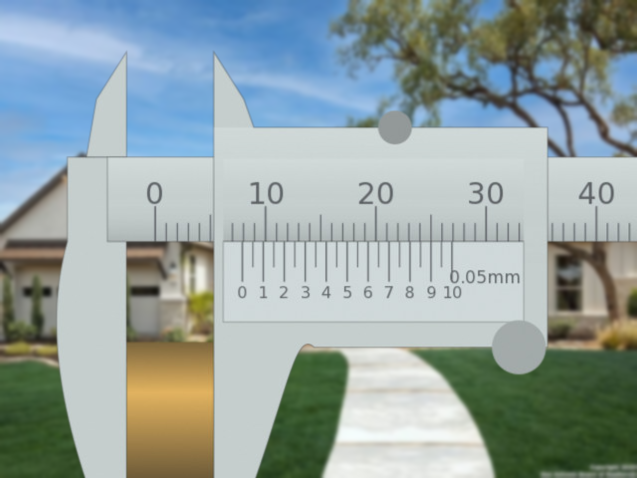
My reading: 7.9,mm
